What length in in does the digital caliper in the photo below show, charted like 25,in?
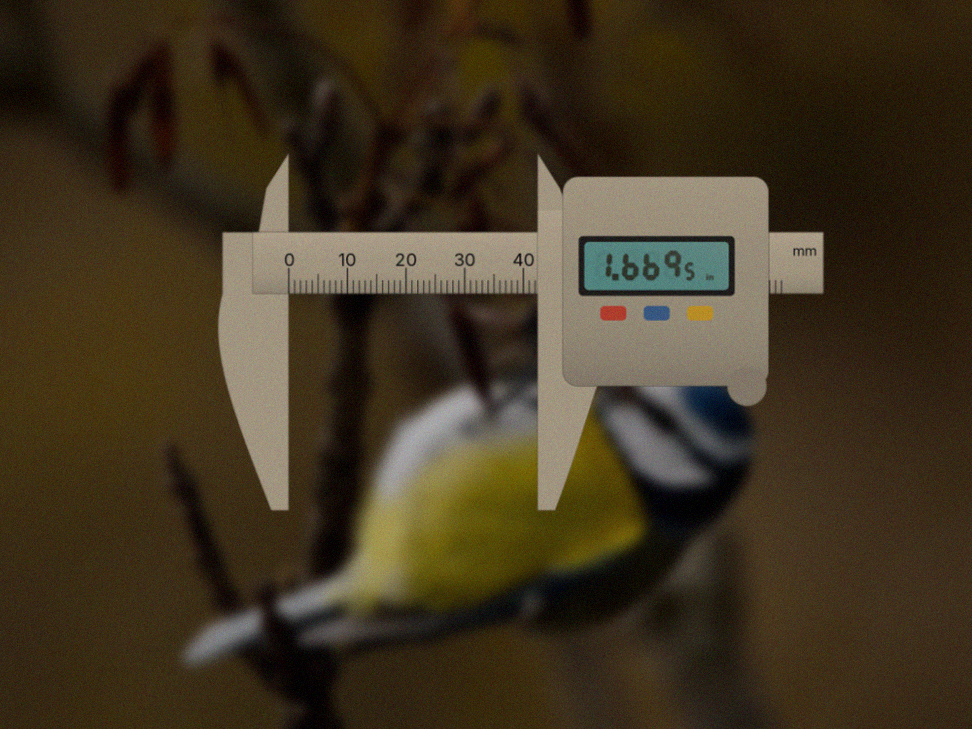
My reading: 1.6695,in
